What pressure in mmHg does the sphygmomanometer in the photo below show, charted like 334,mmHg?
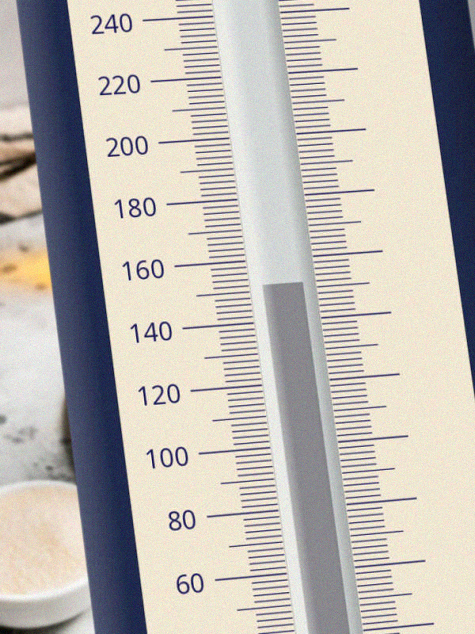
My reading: 152,mmHg
